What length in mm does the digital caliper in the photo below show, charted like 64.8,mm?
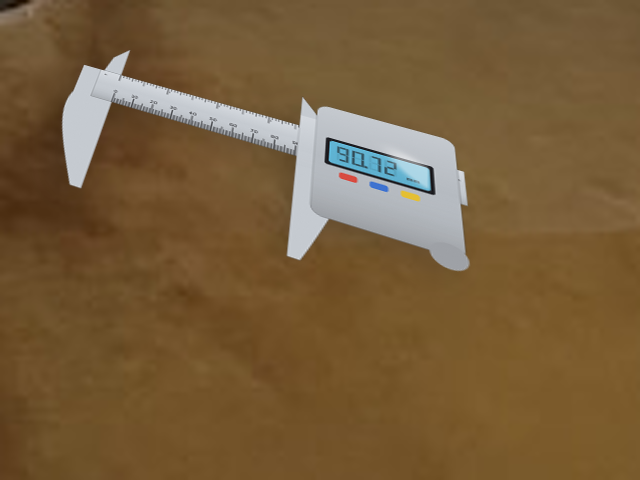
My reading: 90.72,mm
